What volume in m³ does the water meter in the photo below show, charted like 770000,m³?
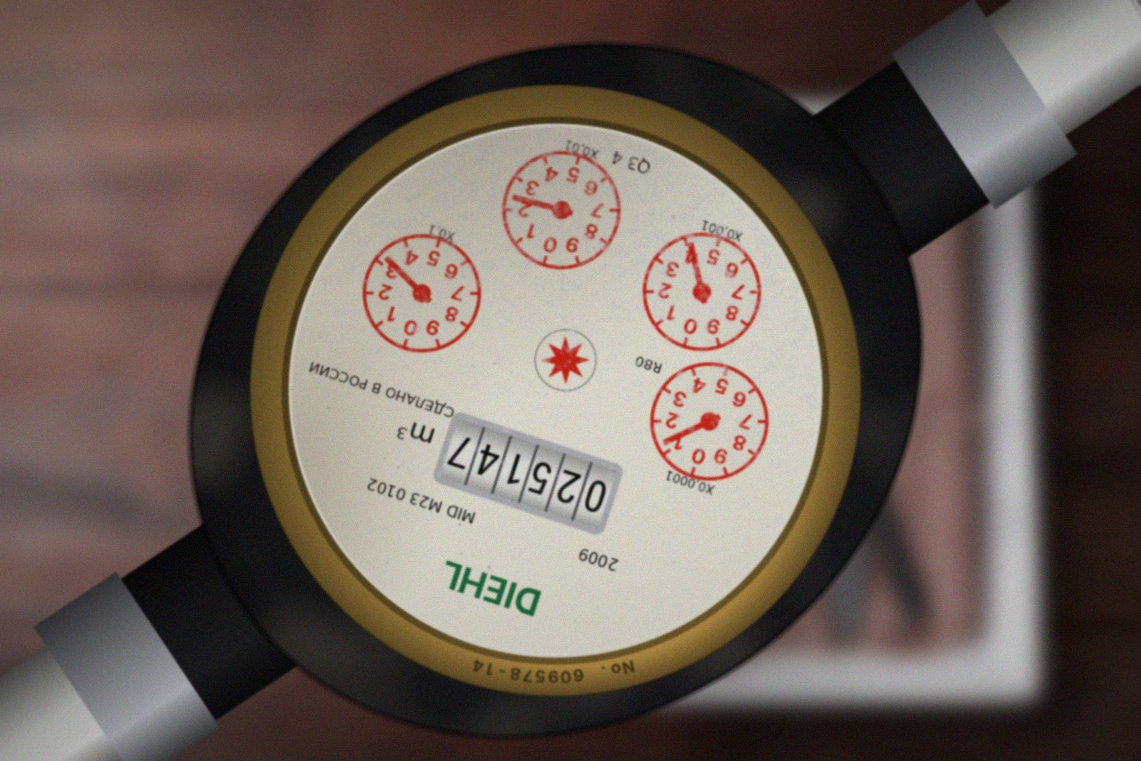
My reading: 25147.3241,m³
